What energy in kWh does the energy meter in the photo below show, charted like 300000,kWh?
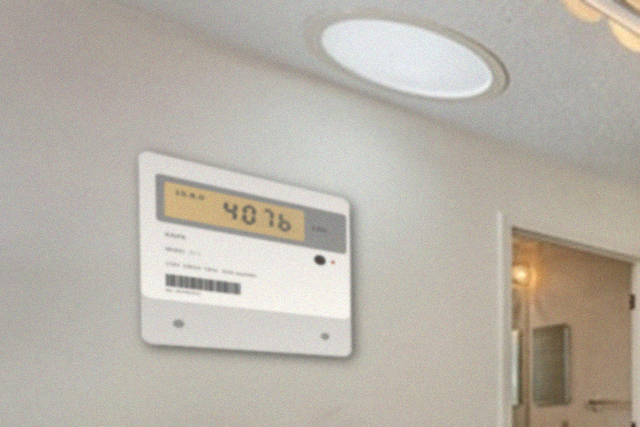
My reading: 4076,kWh
